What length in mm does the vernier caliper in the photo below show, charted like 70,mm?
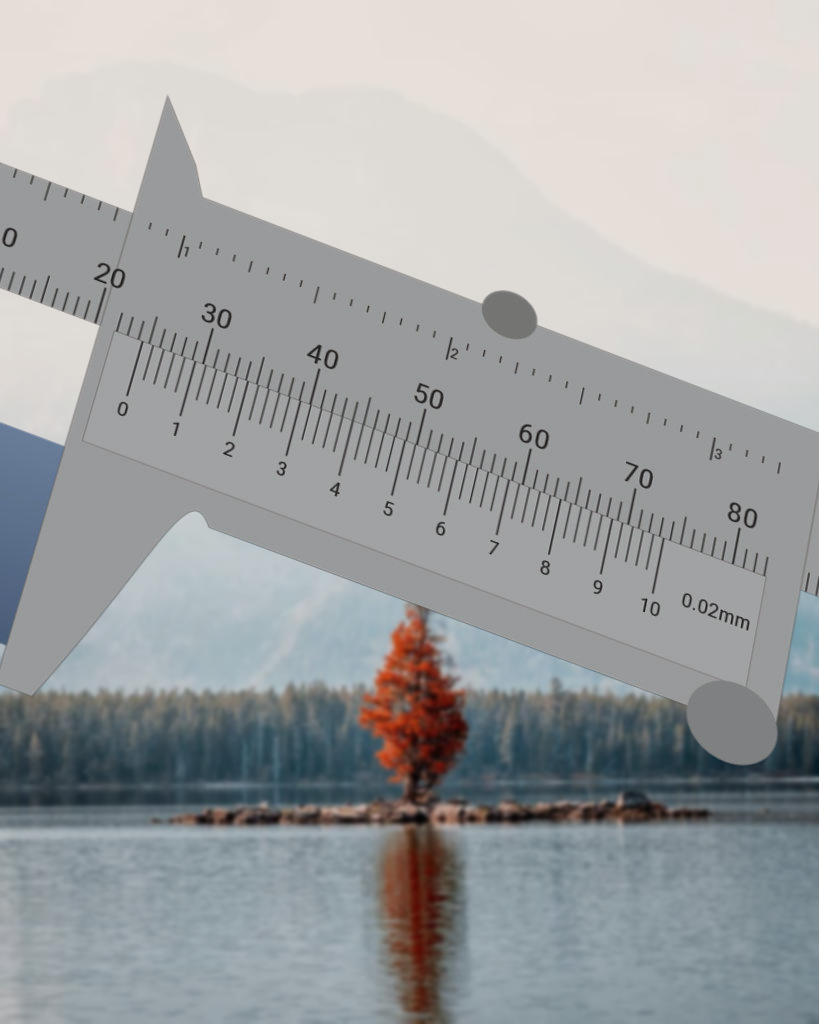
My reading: 24.4,mm
